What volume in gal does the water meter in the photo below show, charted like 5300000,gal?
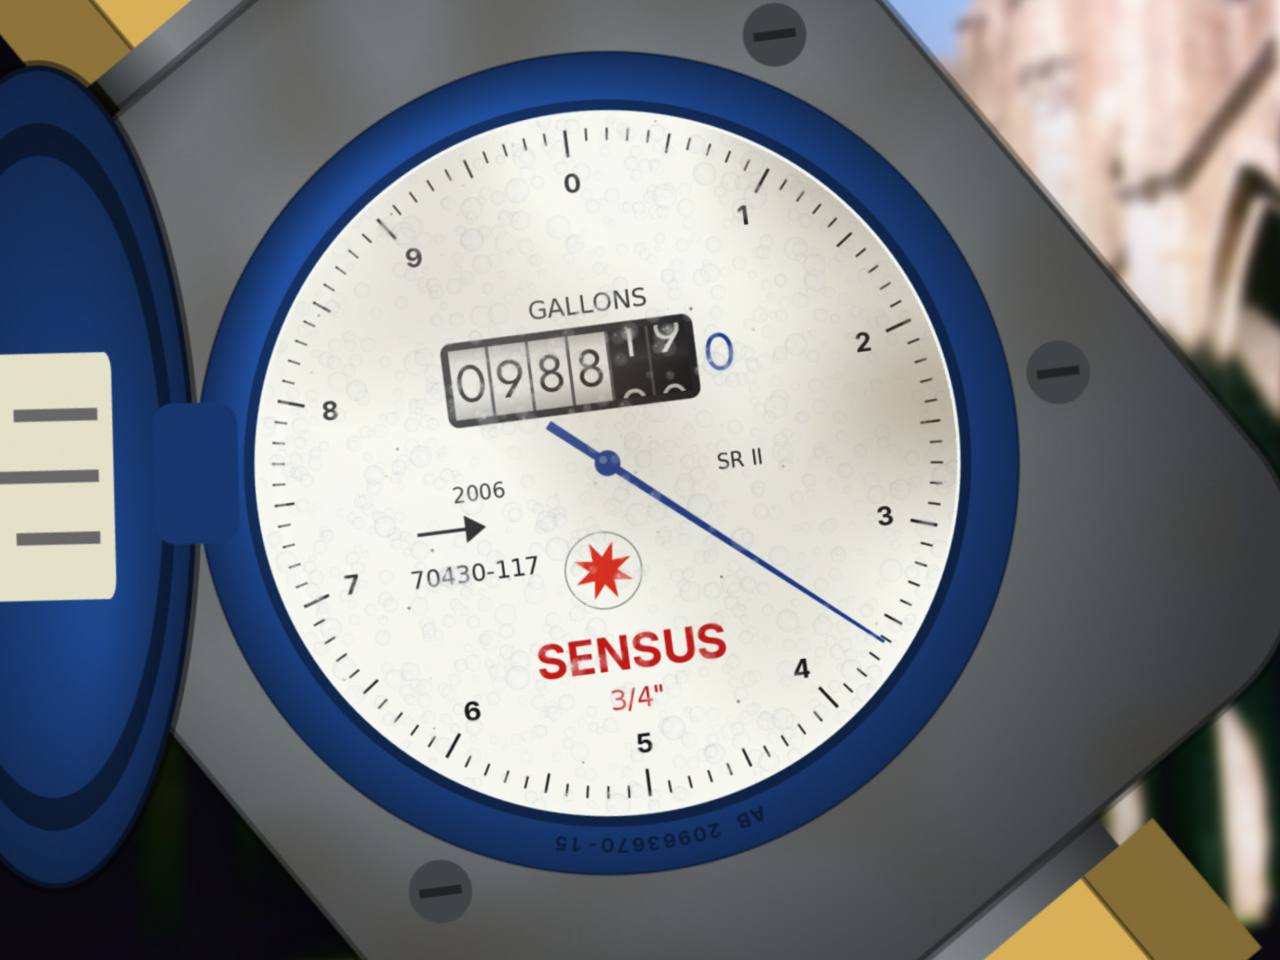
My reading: 988193.6,gal
